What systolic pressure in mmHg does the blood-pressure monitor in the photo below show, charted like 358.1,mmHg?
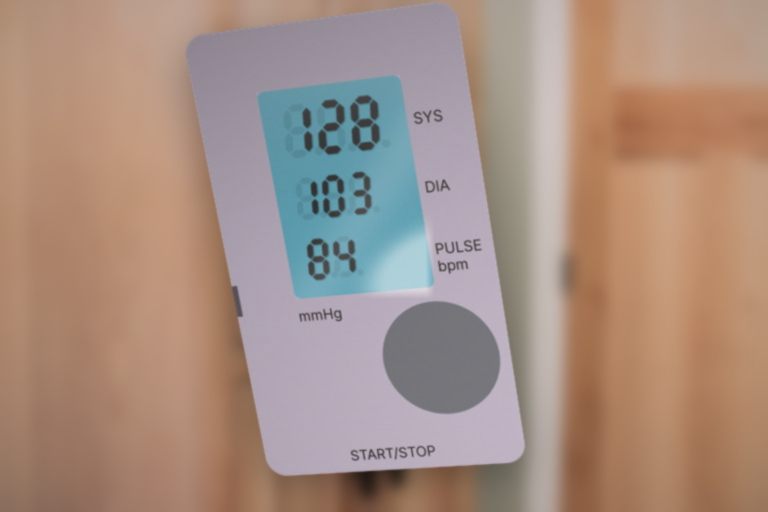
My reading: 128,mmHg
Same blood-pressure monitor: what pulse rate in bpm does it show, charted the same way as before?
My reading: 84,bpm
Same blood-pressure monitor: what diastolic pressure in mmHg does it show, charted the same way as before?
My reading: 103,mmHg
